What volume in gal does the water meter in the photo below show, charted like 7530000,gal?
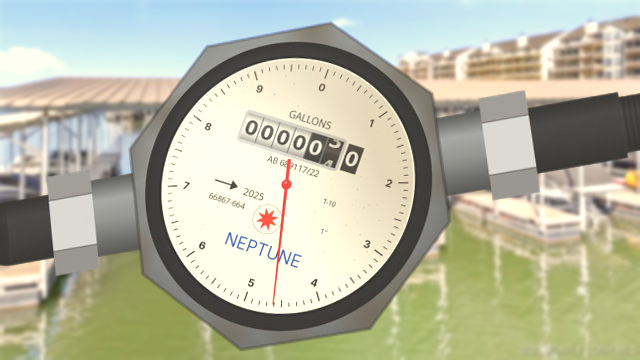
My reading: 34.6,gal
